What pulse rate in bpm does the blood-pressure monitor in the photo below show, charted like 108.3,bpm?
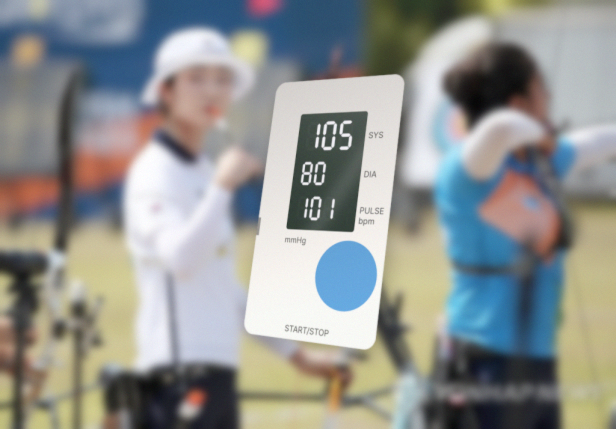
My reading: 101,bpm
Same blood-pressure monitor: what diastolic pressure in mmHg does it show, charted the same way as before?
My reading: 80,mmHg
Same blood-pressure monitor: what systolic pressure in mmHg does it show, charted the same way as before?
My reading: 105,mmHg
